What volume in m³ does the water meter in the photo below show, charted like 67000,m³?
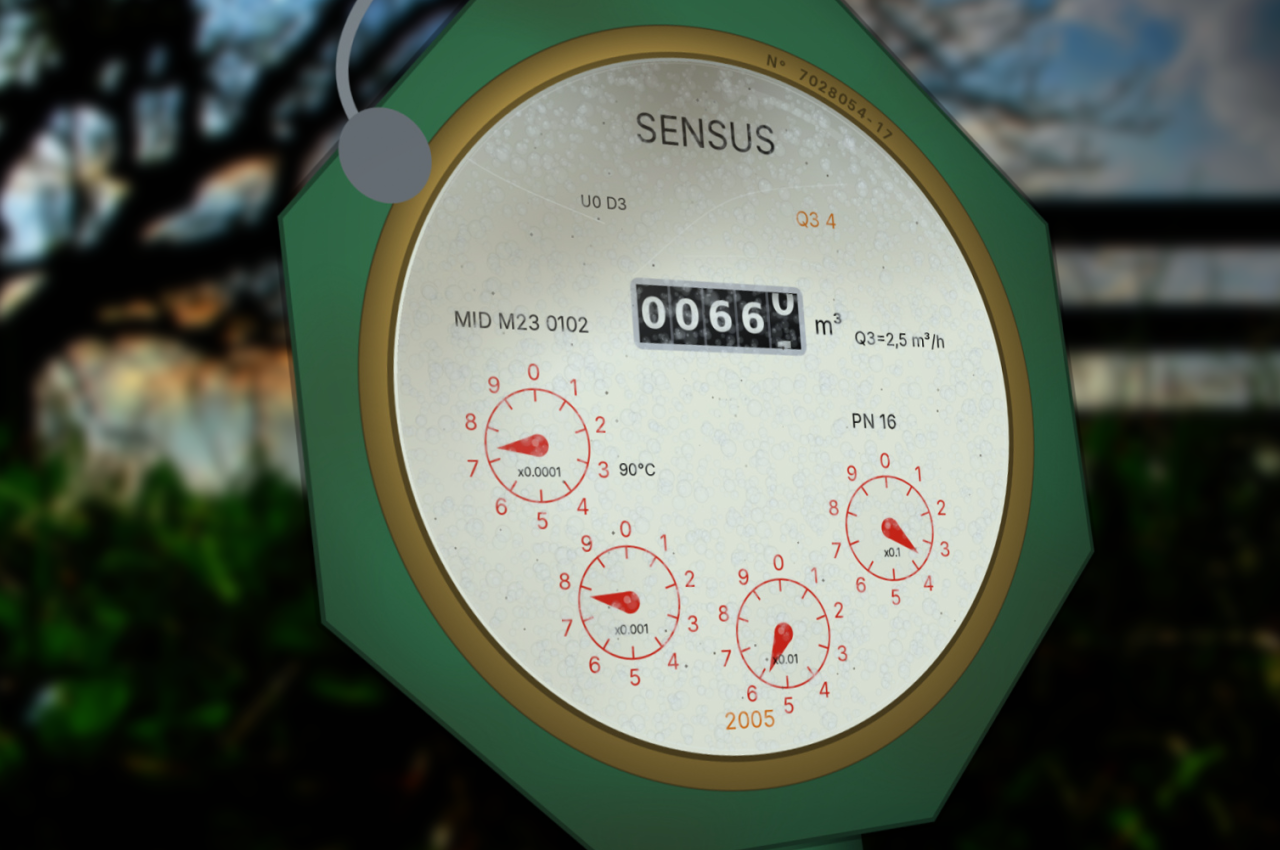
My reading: 660.3577,m³
